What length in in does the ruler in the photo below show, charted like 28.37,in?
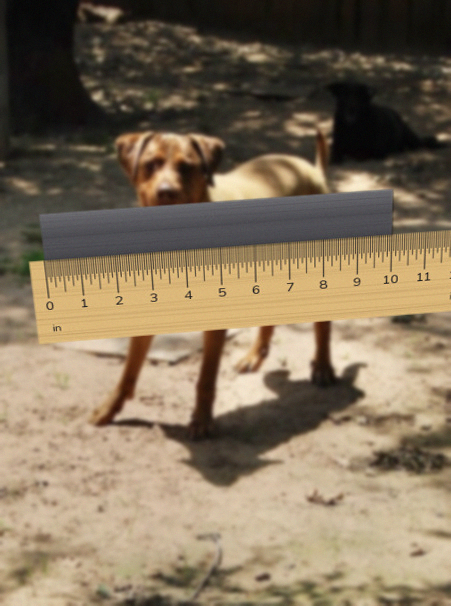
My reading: 10,in
